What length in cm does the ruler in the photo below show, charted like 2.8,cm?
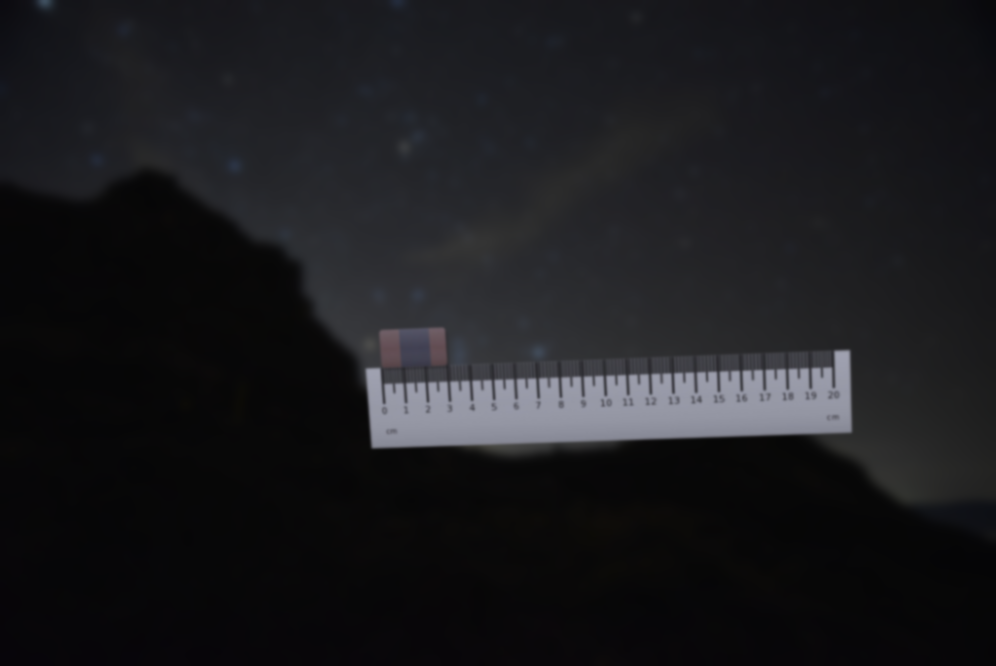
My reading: 3,cm
